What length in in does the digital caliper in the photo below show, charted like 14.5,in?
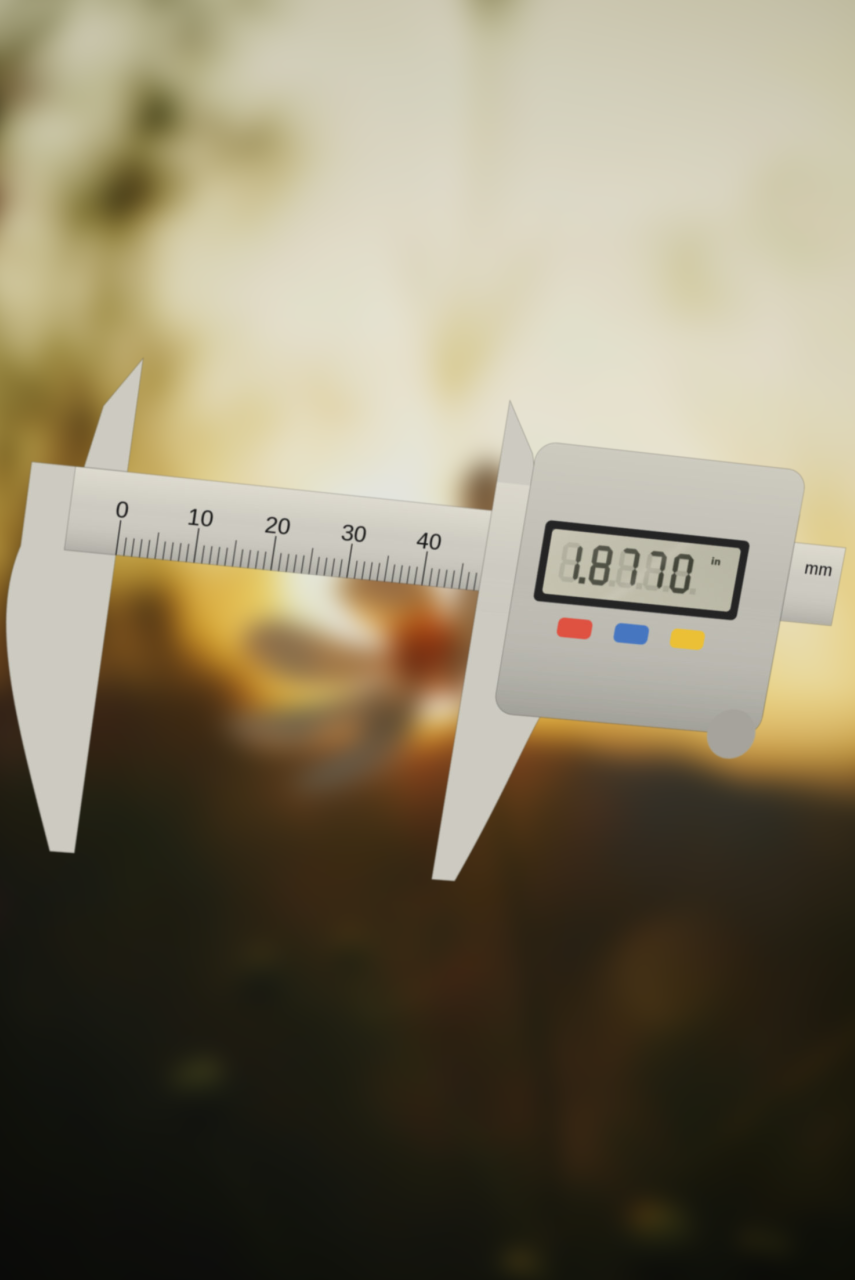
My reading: 1.8770,in
